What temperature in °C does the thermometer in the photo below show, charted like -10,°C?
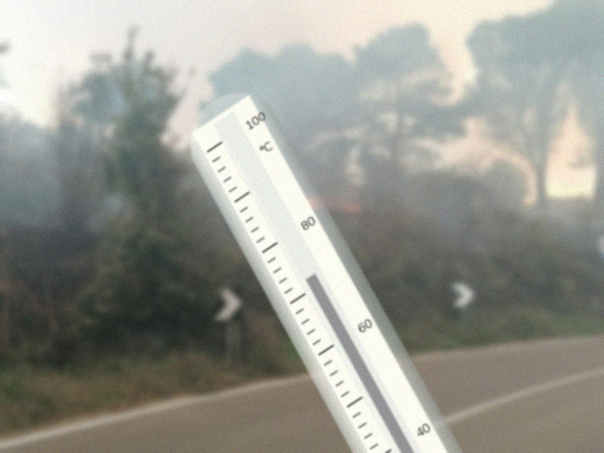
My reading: 72,°C
